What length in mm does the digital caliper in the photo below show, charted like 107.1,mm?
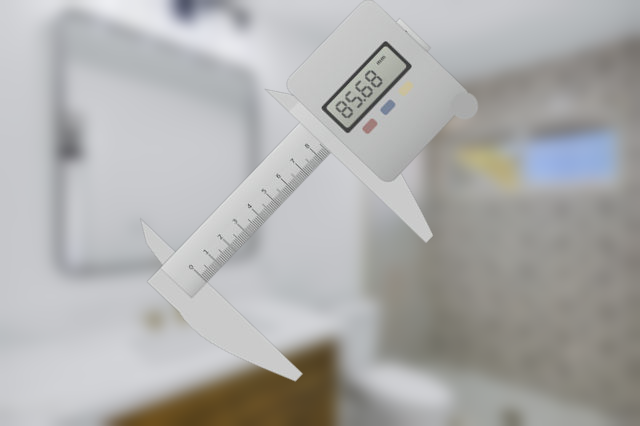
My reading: 85.68,mm
